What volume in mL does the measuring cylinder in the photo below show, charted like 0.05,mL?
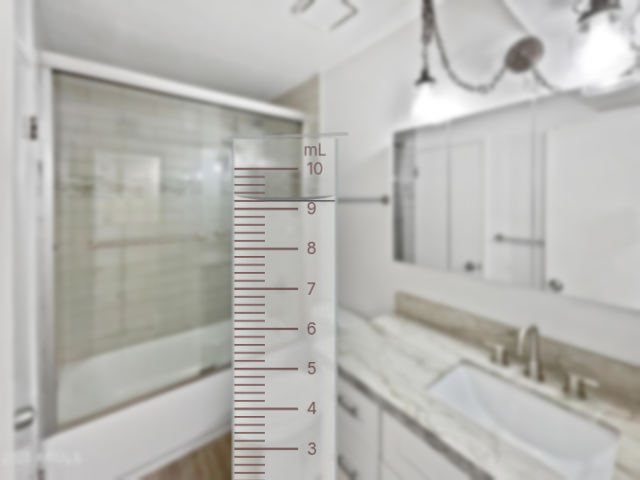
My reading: 9.2,mL
